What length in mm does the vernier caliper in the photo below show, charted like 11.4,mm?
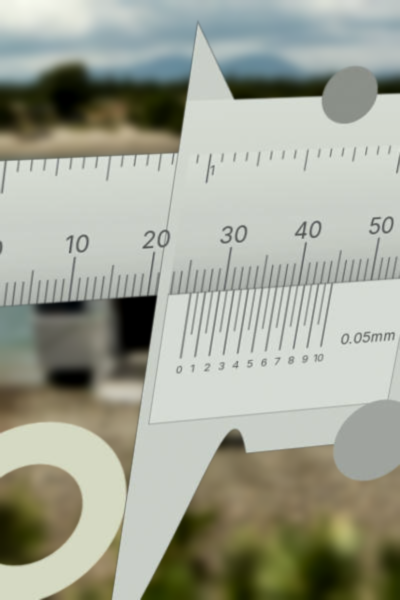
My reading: 25.6,mm
